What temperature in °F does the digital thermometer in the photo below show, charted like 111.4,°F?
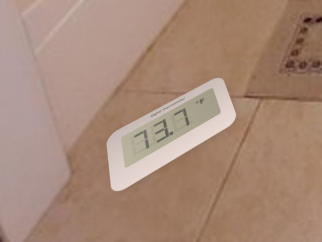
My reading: 73.7,°F
